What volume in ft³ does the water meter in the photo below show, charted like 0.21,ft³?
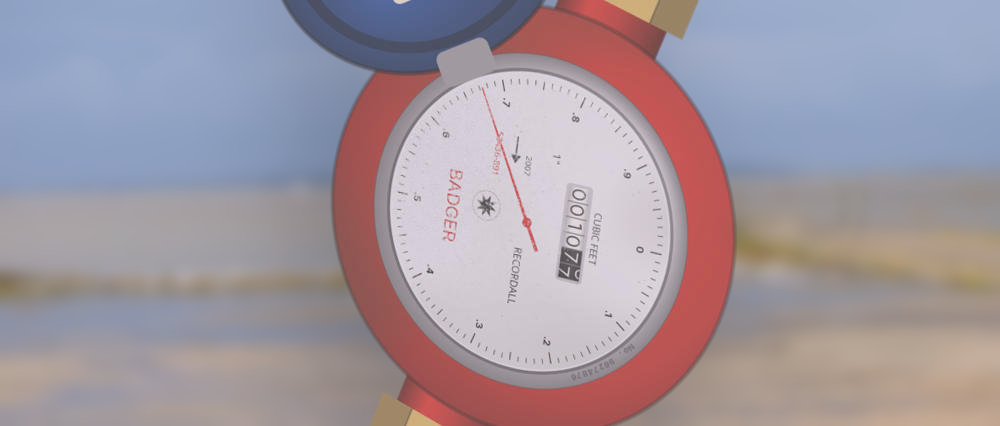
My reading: 1076.67,ft³
